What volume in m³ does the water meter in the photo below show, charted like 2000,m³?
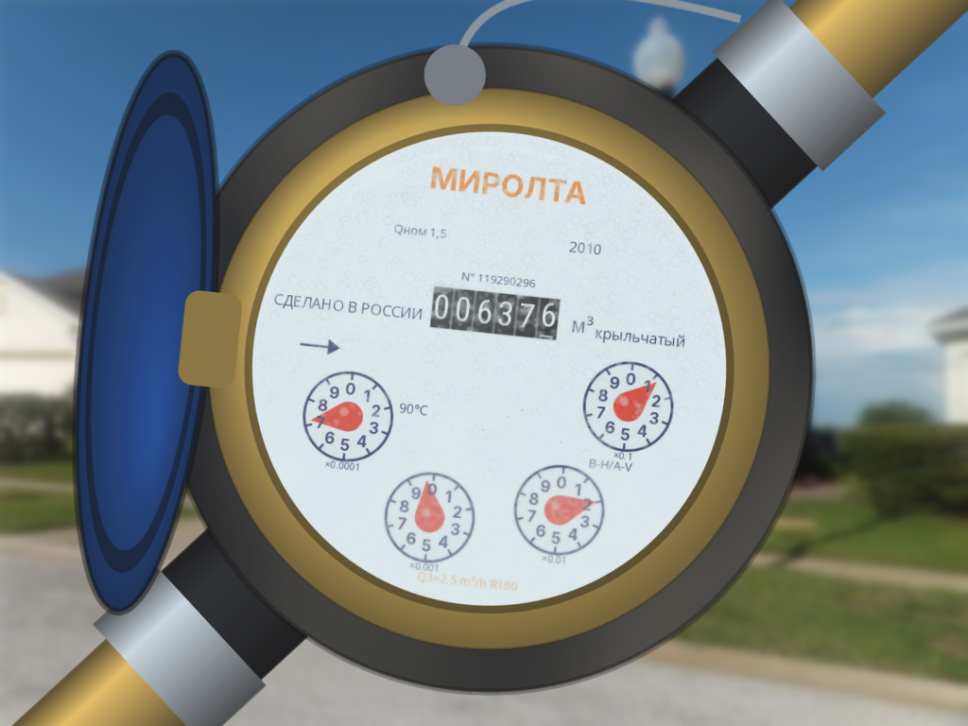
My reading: 6376.1197,m³
